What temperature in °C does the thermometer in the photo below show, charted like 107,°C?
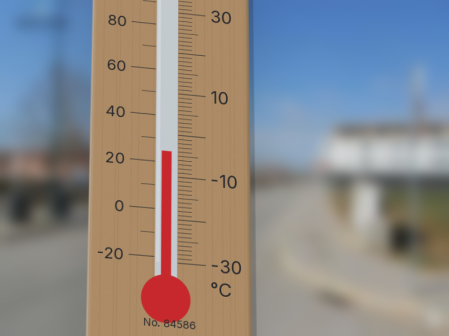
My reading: -4,°C
